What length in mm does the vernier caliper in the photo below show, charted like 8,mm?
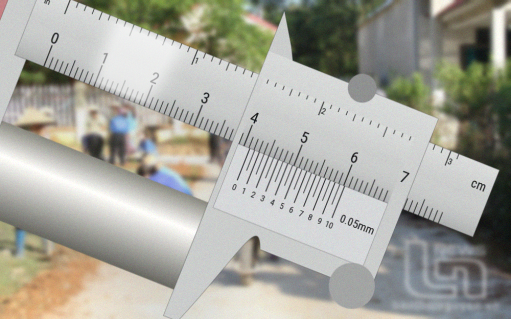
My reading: 41.2,mm
